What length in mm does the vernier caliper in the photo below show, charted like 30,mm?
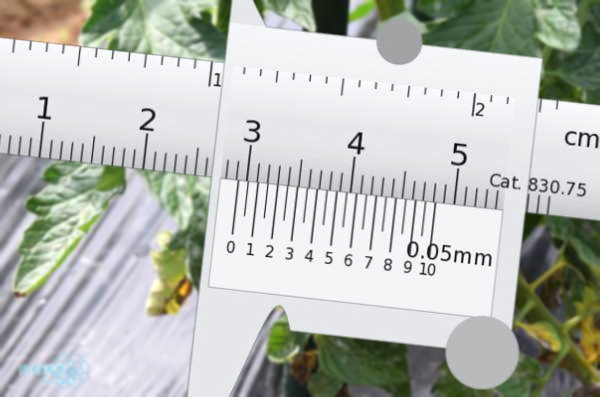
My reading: 29.2,mm
